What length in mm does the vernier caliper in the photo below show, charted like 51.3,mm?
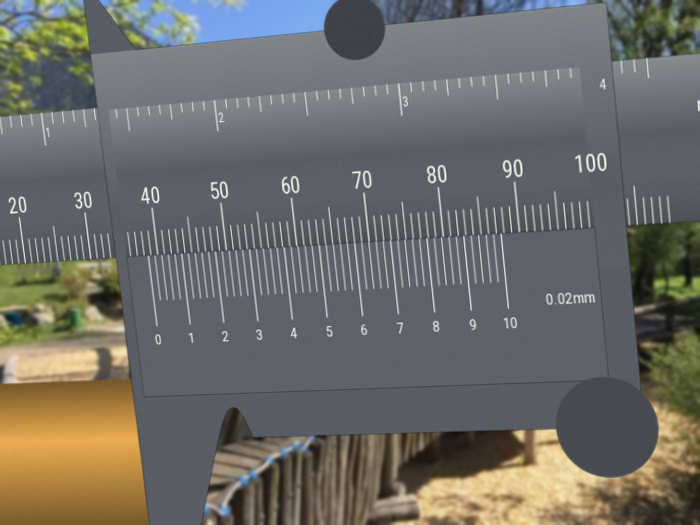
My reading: 38.6,mm
